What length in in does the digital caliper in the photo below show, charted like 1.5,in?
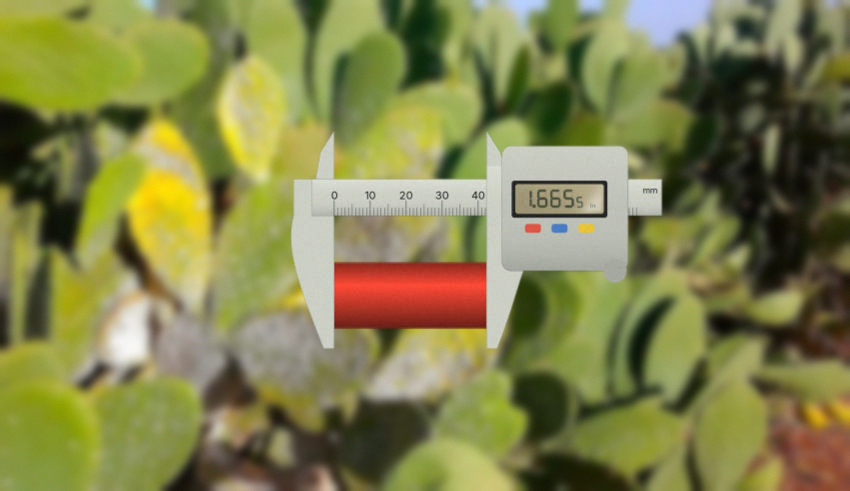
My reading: 1.6655,in
